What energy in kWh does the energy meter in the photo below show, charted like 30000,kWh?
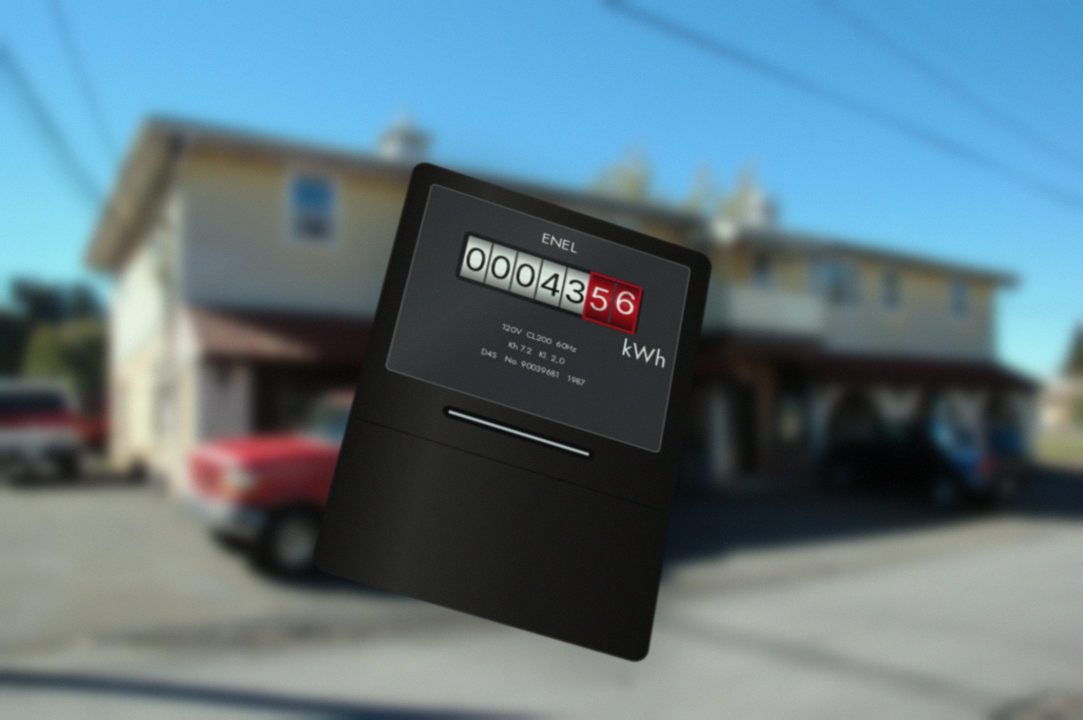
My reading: 43.56,kWh
